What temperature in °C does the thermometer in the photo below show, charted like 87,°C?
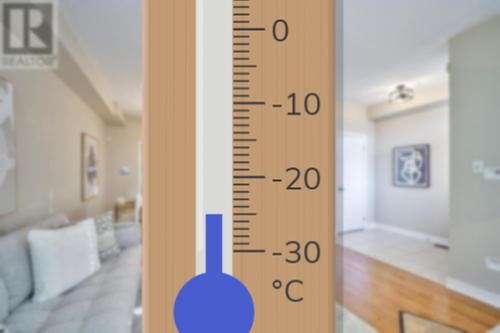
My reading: -25,°C
